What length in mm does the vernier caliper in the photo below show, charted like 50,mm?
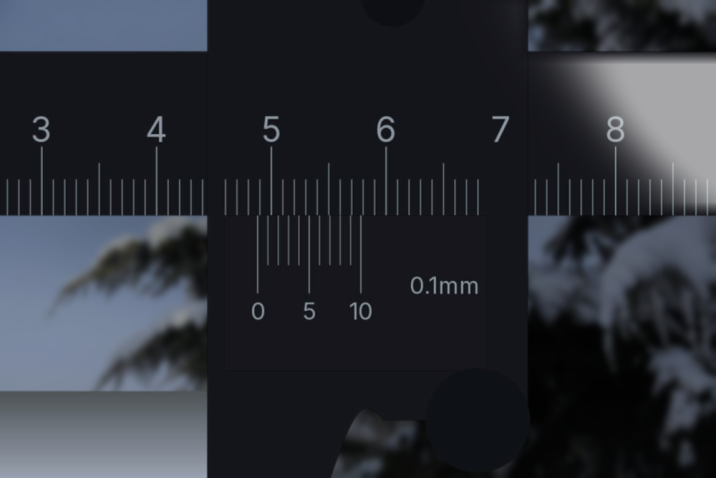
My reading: 48.8,mm
